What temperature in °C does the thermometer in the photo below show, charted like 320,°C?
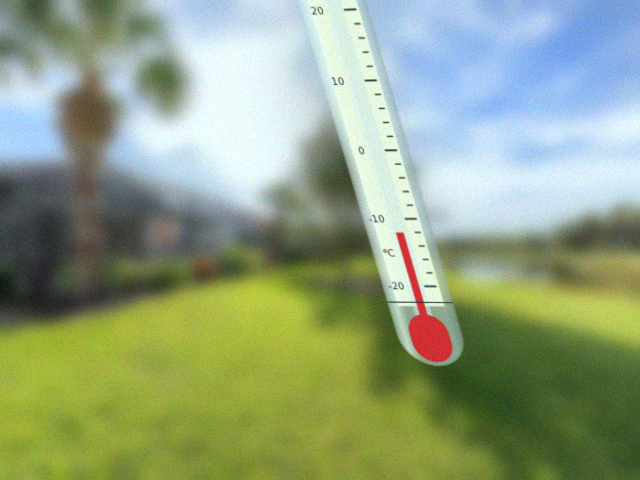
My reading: -12,°C
